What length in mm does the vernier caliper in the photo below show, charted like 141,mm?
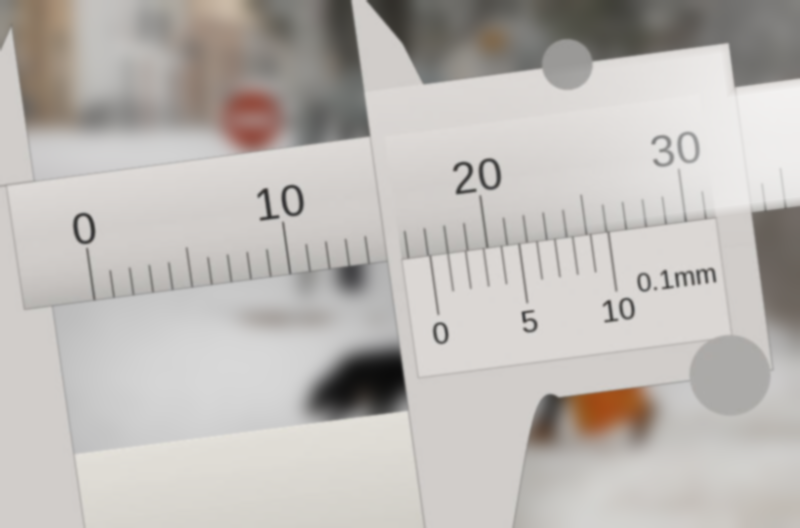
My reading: 17.1,mm
